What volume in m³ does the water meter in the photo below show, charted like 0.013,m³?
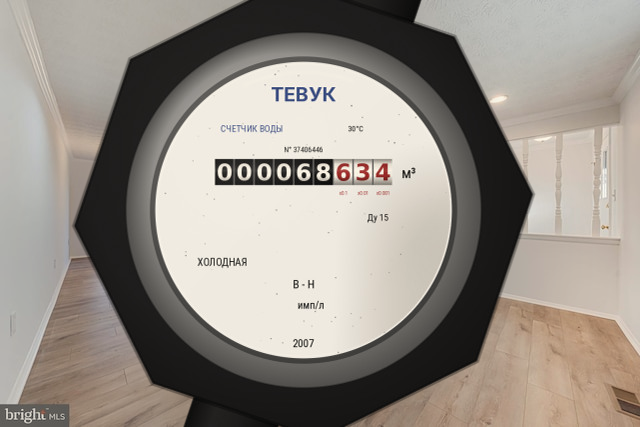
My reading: 68.634,m³
